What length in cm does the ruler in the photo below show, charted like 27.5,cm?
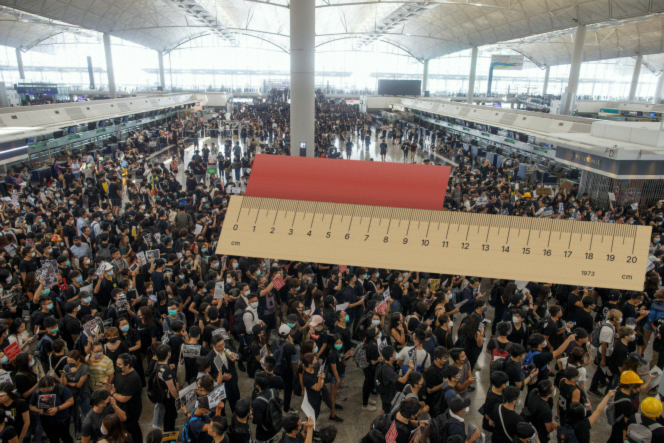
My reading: 10.5,cm
